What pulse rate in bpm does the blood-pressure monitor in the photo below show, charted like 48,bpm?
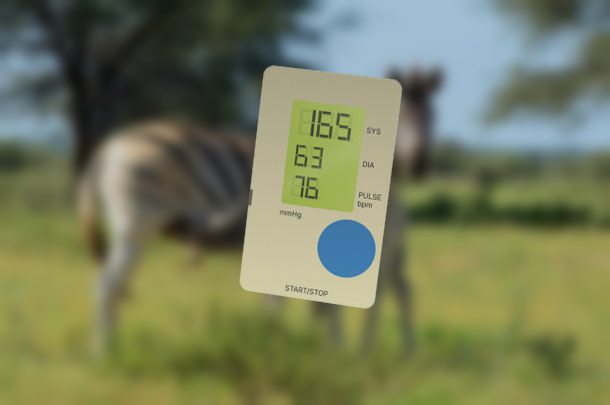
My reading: 76,bpm
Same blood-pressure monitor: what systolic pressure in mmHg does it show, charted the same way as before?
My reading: 165,mmHg
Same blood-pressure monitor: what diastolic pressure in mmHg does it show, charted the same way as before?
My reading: 63,mmHg
